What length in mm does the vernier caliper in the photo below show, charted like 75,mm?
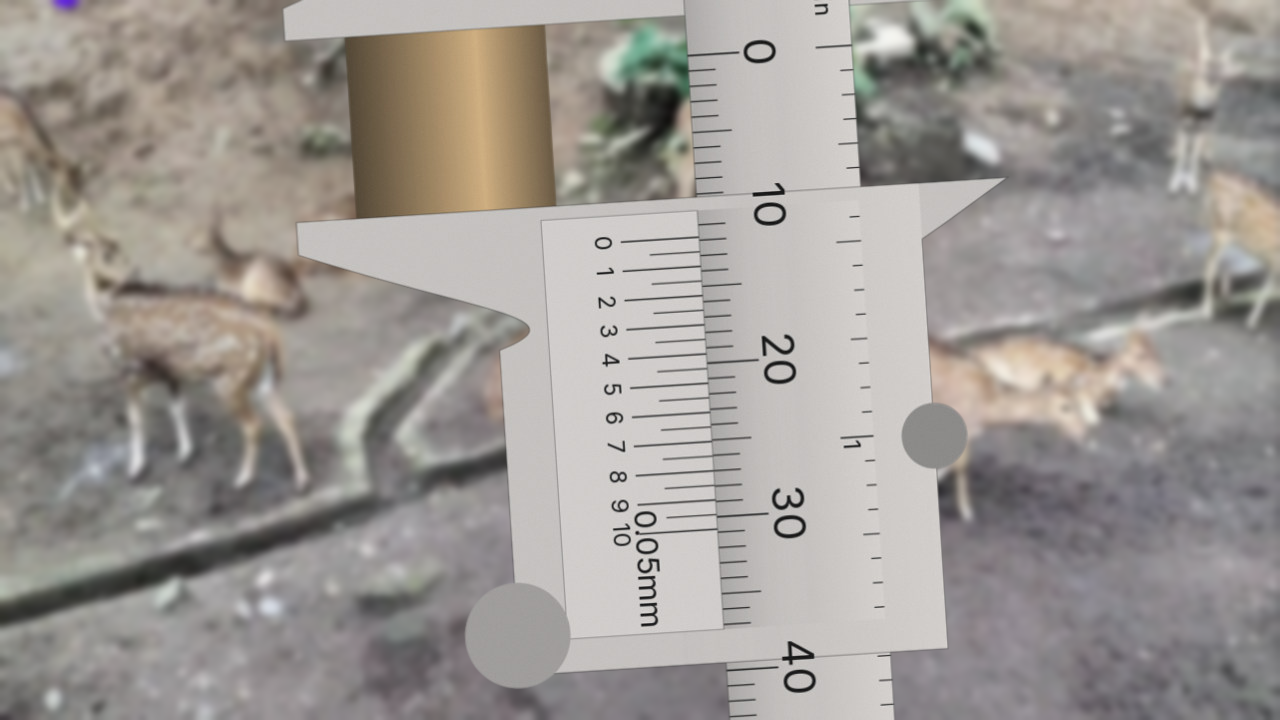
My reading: 11.8,mm
